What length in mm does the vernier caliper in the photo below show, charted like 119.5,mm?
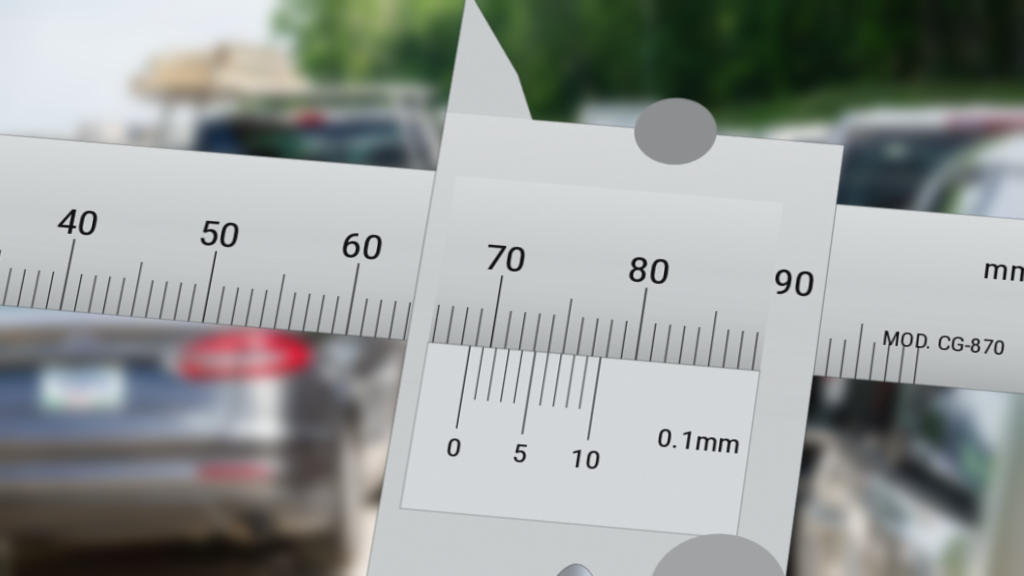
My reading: 68.6,mm
